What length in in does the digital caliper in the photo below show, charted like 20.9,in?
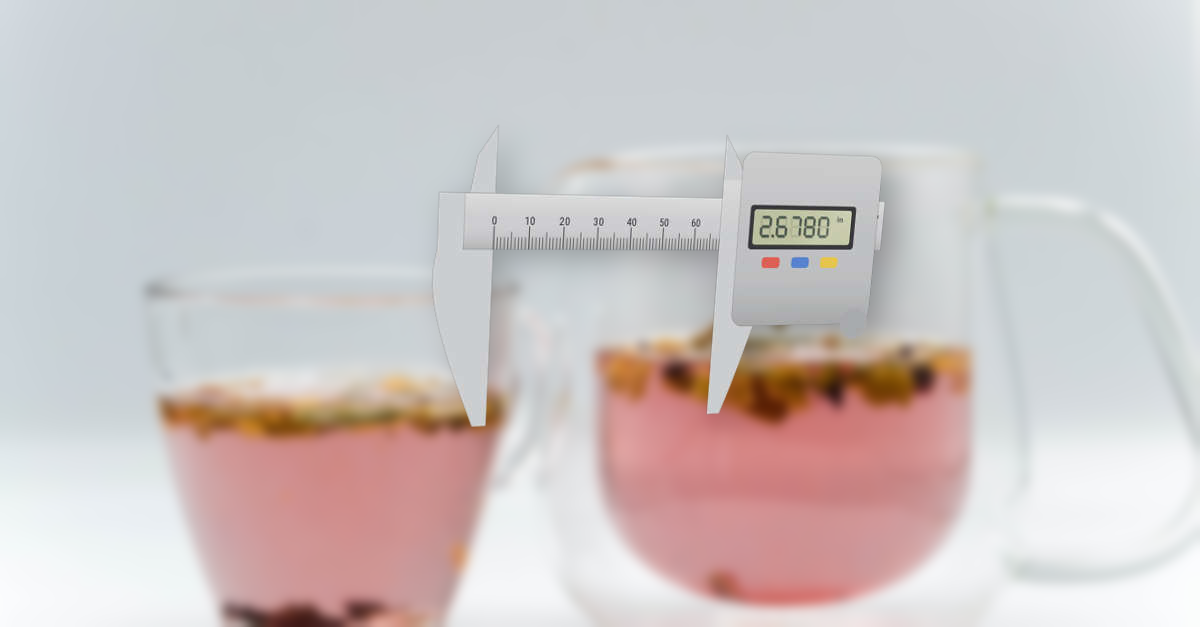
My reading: 2.6780,in
